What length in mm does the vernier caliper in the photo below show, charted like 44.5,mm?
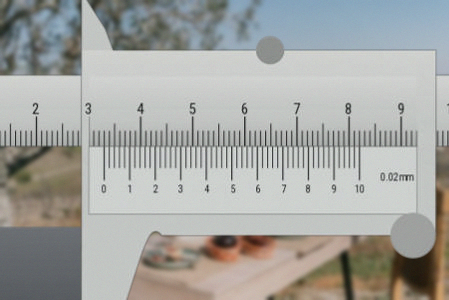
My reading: 33.0,mm
